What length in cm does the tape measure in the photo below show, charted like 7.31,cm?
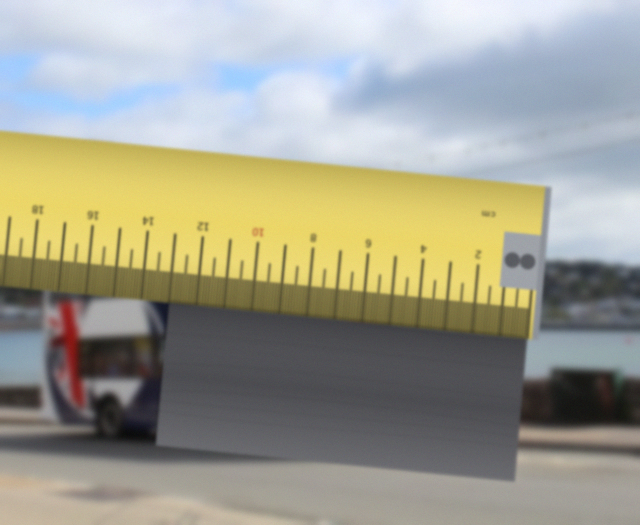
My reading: 13,cm
